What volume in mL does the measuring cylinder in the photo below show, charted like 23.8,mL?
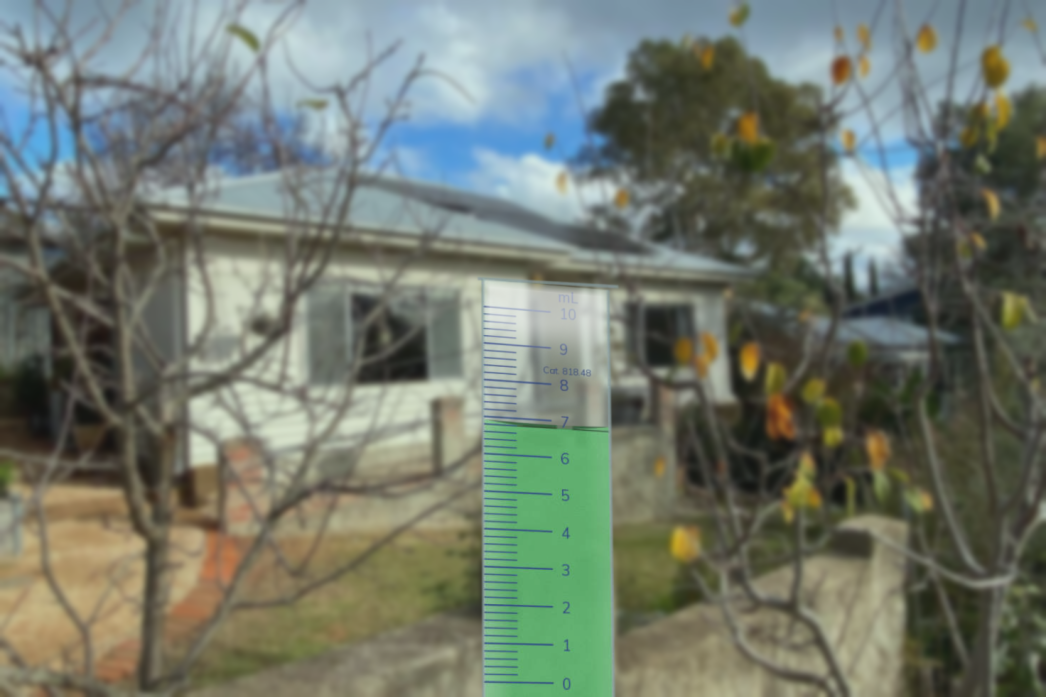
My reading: 6.8,mL
